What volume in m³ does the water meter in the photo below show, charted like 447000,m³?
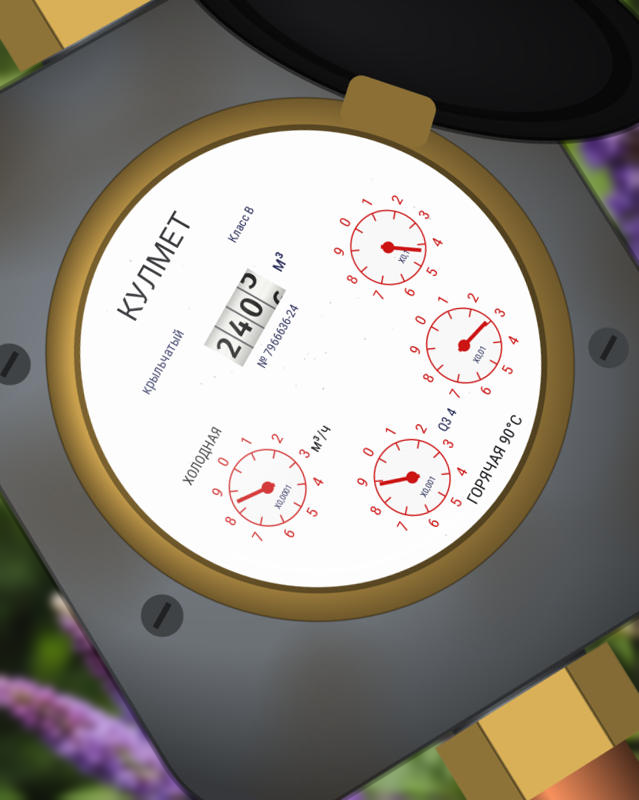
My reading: 2405.4288,m³
